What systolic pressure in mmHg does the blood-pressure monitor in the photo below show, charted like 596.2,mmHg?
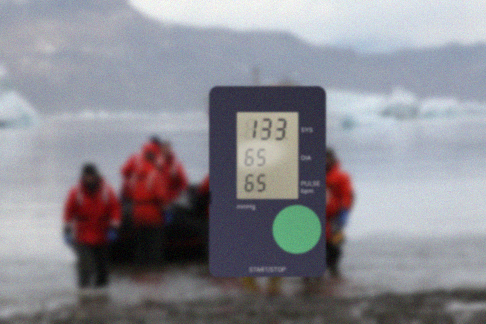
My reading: 133,mmHg
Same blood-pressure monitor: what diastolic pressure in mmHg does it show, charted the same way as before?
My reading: 65,mmHg
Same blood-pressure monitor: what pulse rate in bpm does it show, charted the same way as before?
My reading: 65,bpm
